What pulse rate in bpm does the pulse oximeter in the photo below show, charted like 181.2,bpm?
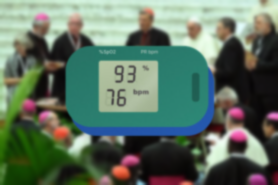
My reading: 76,bpm
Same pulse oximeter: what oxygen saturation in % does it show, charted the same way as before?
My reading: 93,%
